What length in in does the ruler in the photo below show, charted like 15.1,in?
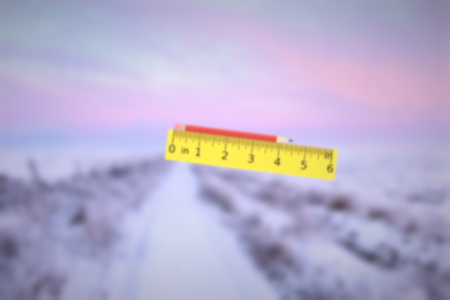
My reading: 4.5,in
